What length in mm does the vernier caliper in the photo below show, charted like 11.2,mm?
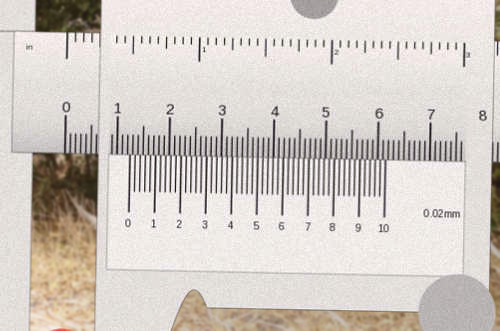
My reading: 12.5,mm
